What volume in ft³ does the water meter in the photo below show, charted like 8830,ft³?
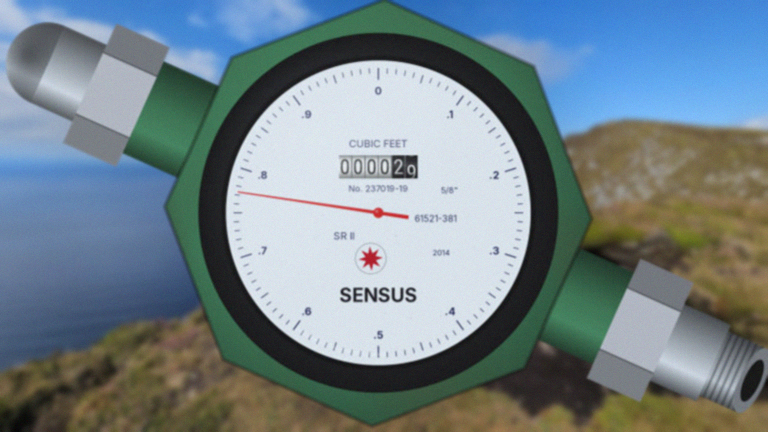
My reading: 28.77,ft³
